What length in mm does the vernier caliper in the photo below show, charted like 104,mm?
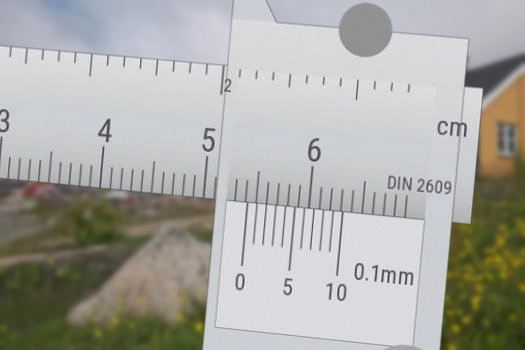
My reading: 54.2,mm
